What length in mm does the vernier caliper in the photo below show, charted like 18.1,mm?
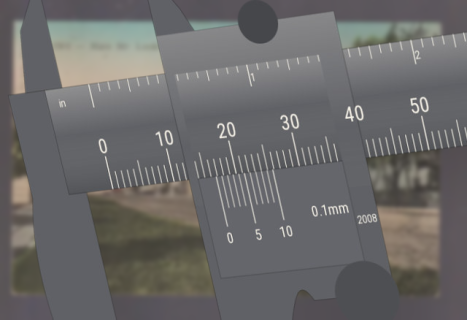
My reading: 16.8,mm
